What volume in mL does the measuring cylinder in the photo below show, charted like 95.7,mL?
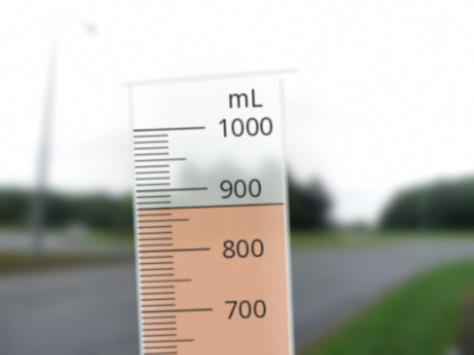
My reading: 870,mL
